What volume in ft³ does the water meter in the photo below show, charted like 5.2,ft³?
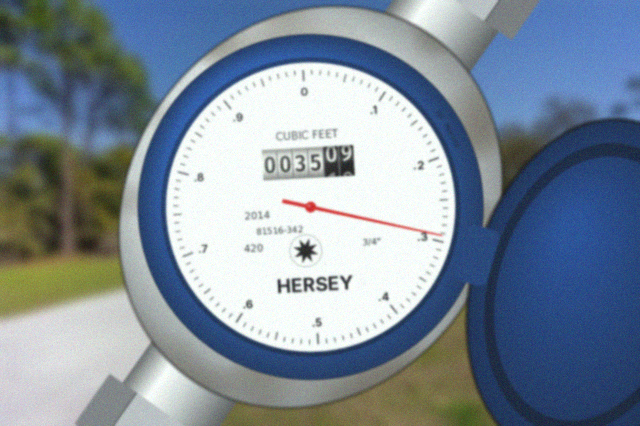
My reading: 3509.29,ft³
